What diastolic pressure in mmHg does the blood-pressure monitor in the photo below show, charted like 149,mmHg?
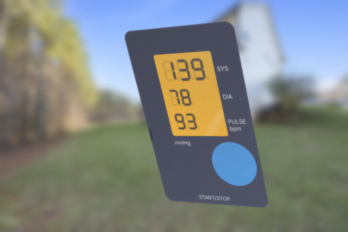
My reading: 78,mmHg
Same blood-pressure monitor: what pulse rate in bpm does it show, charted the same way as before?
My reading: 93,bpm
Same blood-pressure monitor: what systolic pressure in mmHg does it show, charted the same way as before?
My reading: 139,mmHg
